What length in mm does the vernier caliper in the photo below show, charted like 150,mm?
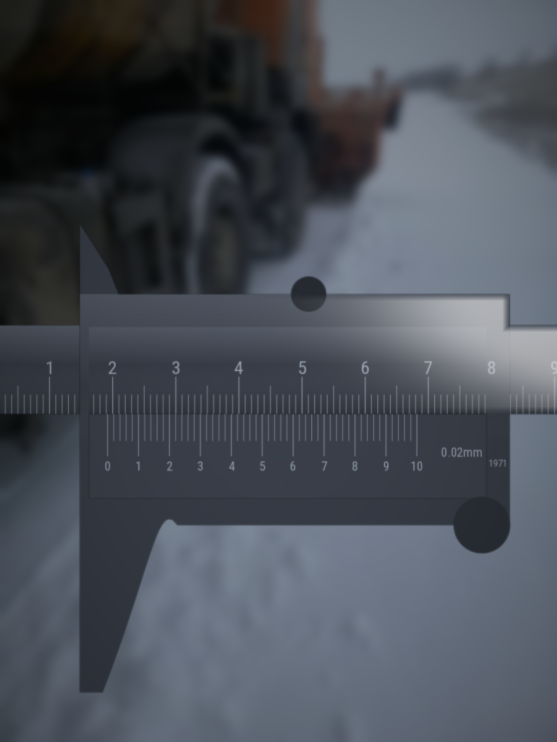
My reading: 19.2,mm
